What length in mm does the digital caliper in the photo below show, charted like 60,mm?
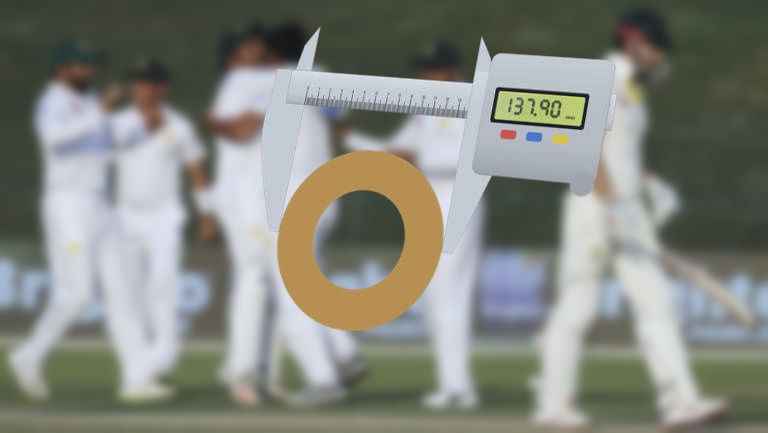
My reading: 137.90,mm
